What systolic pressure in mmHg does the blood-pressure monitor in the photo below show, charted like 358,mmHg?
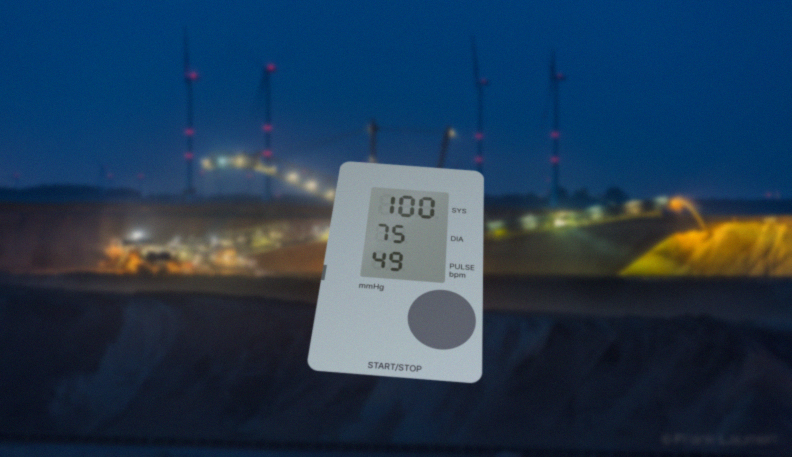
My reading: 100,mmHg
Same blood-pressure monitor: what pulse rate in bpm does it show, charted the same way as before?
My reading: 49,bpm
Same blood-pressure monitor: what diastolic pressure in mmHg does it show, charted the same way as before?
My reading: 75,mmHg
